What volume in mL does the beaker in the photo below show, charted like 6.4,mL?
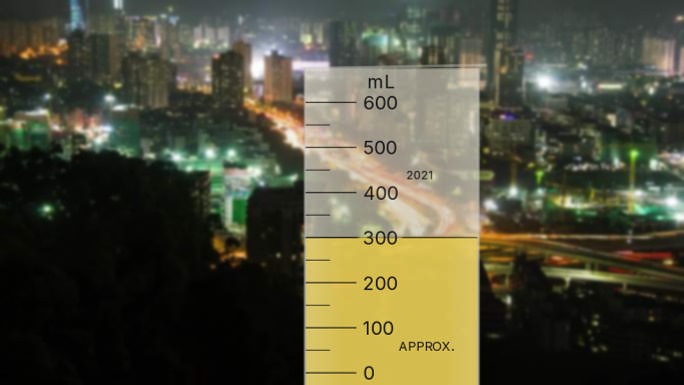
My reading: 300,mL
